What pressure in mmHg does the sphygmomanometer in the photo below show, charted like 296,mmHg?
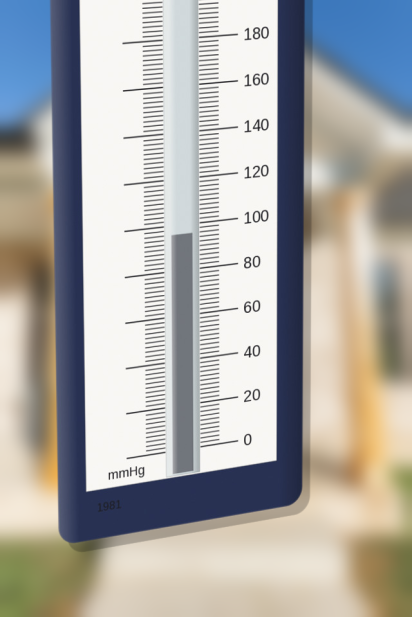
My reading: 96,mmHg
